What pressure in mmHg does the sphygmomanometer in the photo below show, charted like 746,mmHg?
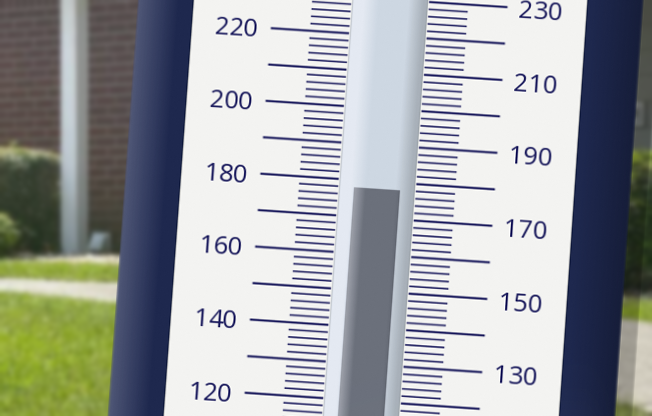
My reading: 178,mmHg
